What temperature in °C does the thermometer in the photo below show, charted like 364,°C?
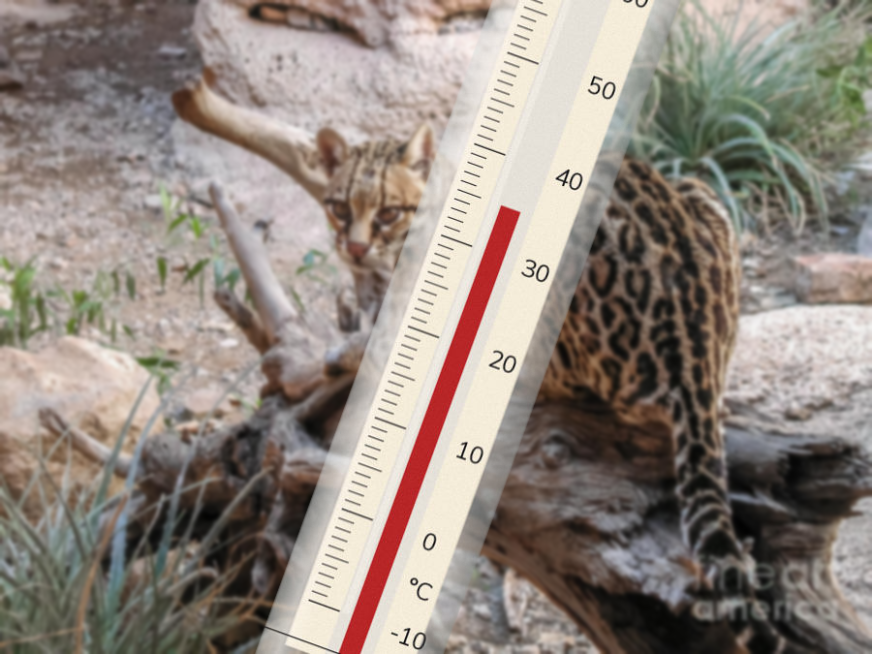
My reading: 35,°C
